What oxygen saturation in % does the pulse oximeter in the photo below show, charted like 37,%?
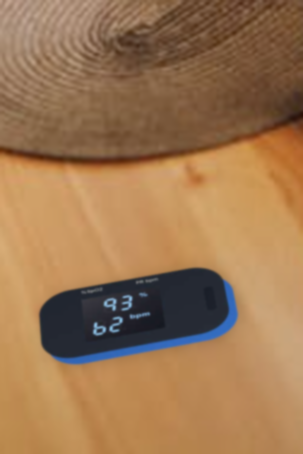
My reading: 93,%
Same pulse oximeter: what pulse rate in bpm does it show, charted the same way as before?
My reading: 62,bpm
